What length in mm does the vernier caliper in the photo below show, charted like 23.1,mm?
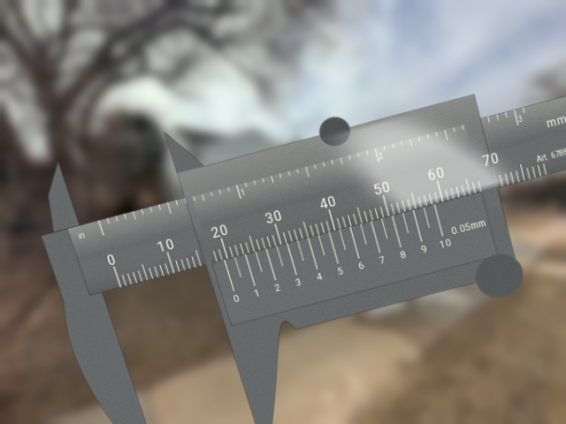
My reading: 19.4,mm
